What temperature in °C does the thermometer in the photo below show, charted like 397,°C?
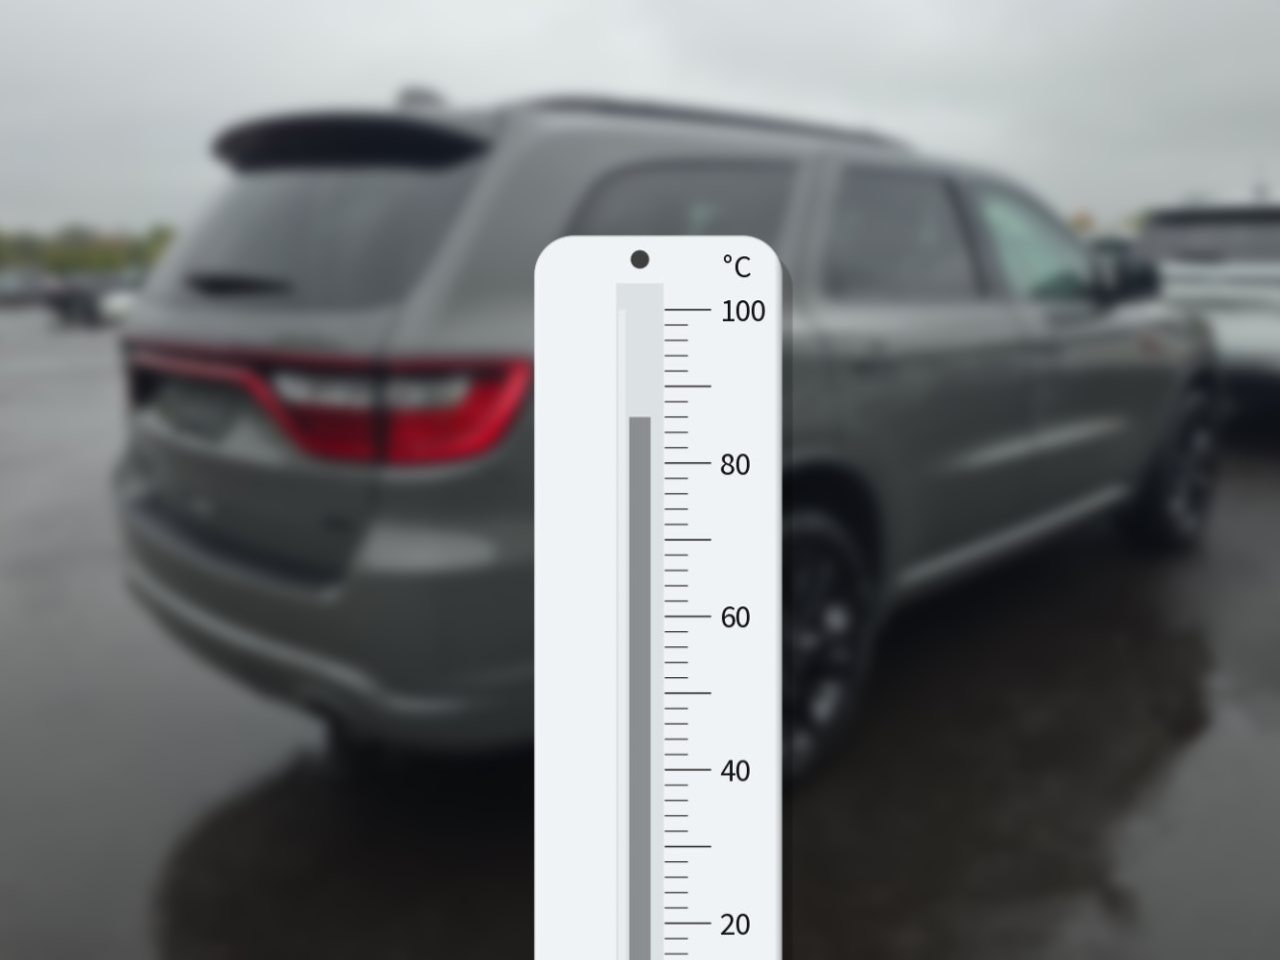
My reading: 86,°C
